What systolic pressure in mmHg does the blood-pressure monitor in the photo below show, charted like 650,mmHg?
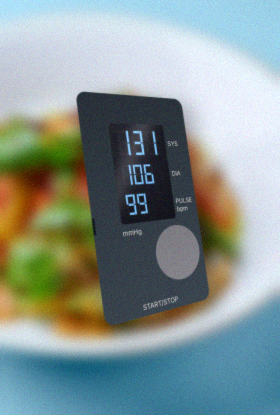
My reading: 131,mmHg
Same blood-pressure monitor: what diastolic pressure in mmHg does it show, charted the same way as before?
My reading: 106,mmHg
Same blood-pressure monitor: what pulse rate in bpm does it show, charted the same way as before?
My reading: 99,bpm
